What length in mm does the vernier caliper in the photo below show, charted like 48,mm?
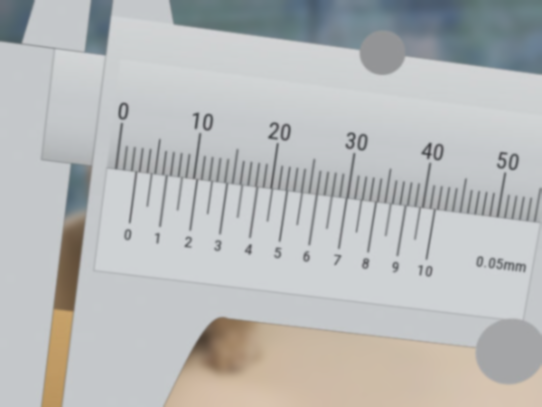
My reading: 2.6,mm
